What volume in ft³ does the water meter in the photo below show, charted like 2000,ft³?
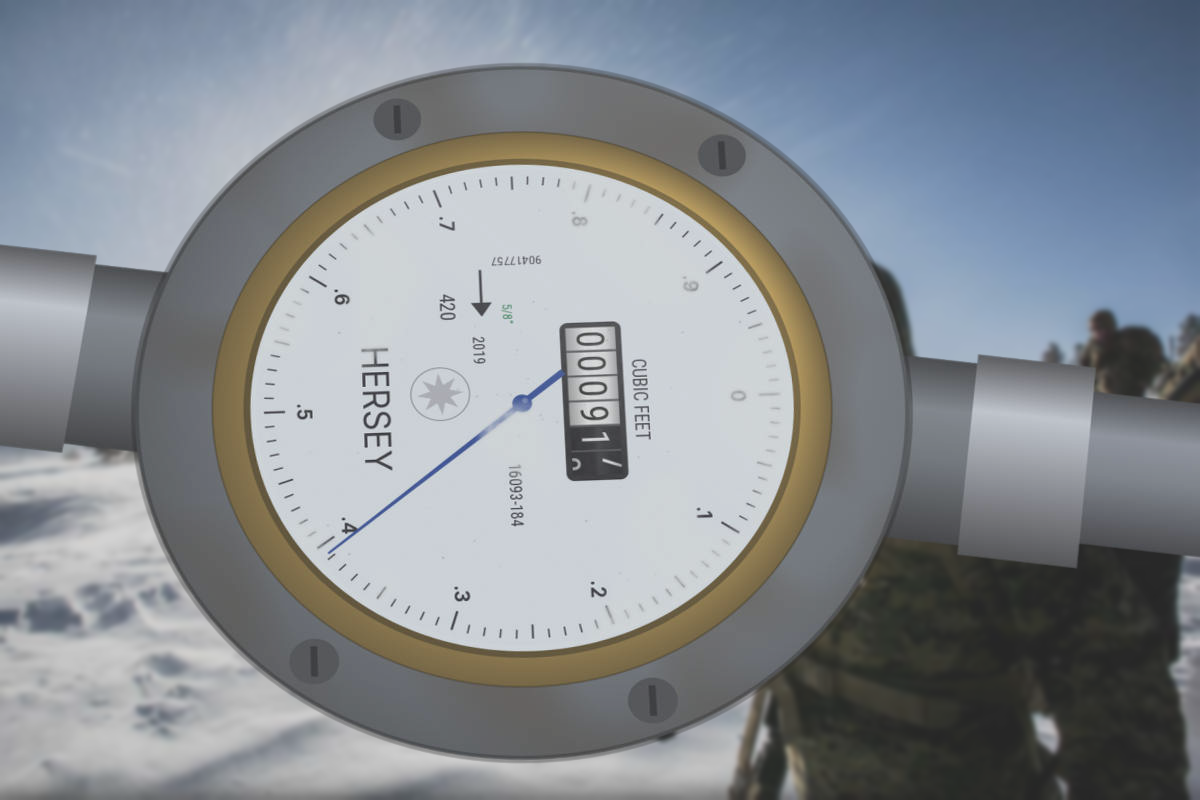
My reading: 917.39,ft³
